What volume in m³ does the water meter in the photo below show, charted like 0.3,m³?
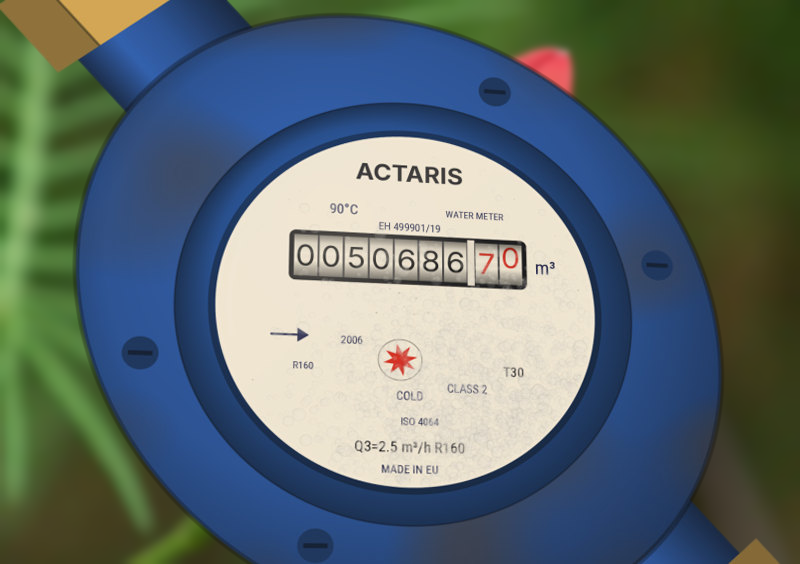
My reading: 50686.70,m³
